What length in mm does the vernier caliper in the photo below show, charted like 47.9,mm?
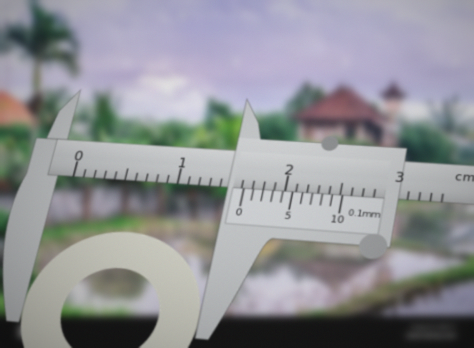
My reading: 16.2,mm
